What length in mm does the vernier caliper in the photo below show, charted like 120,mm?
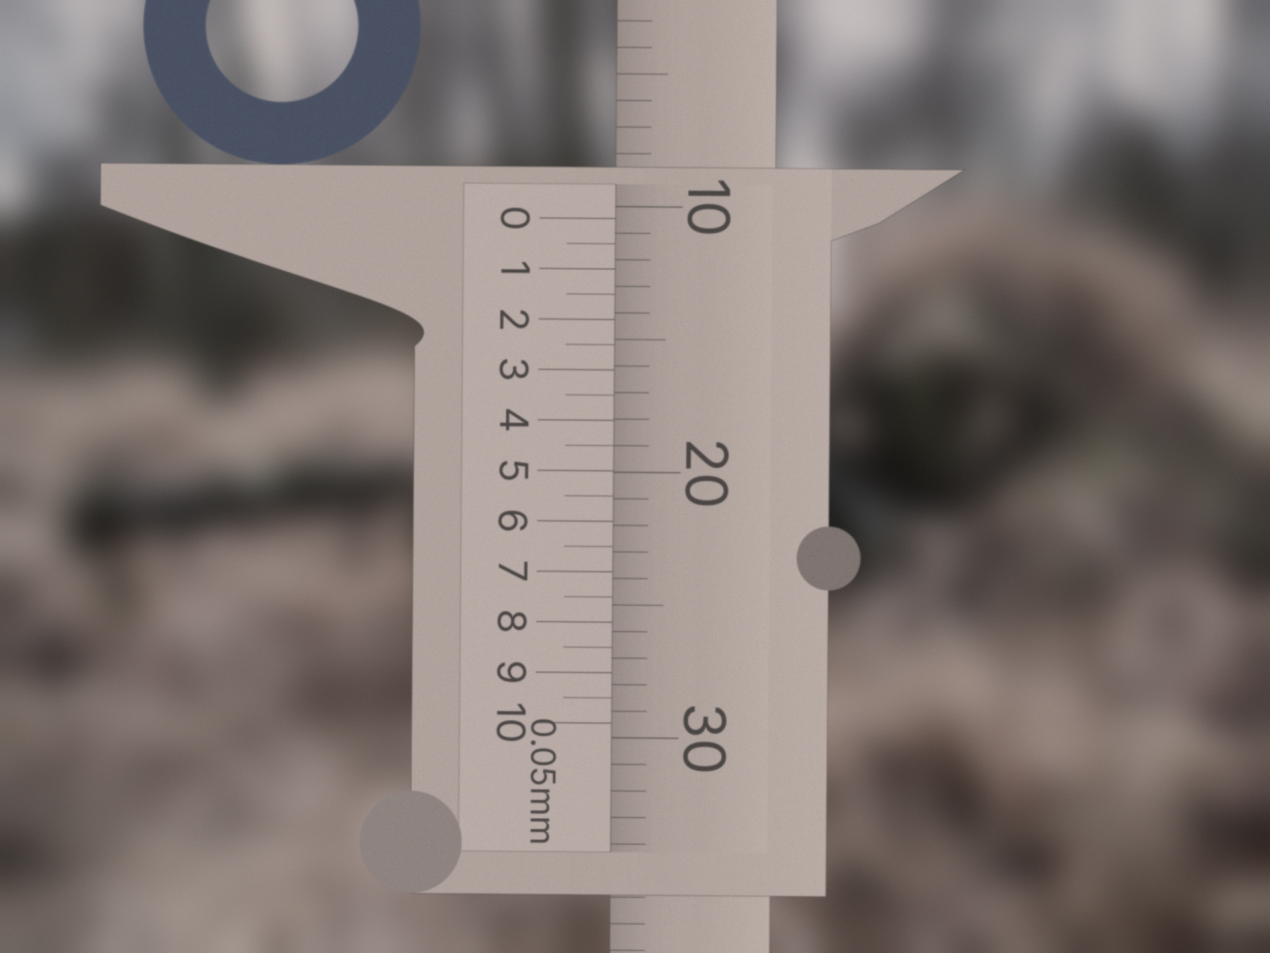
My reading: 10.45,mm
